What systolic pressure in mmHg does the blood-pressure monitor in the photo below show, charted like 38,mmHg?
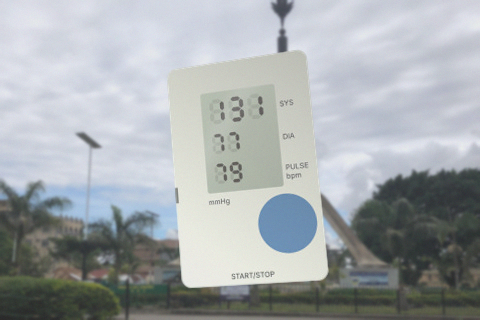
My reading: 131,mmHg
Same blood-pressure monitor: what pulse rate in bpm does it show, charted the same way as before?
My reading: 79,bpm
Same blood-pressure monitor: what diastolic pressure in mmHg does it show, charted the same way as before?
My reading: 77,mmHg
